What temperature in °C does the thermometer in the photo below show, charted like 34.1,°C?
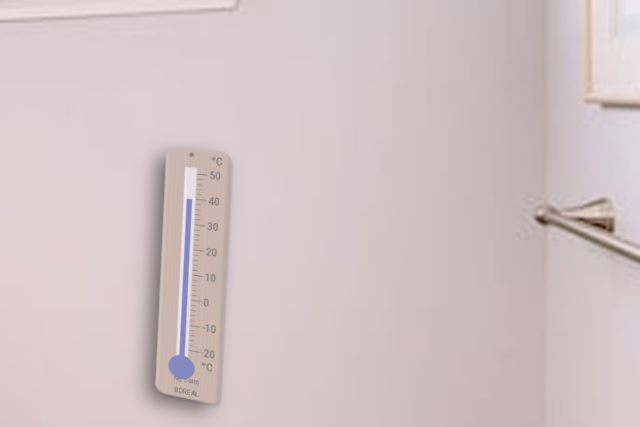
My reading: 40,°C
